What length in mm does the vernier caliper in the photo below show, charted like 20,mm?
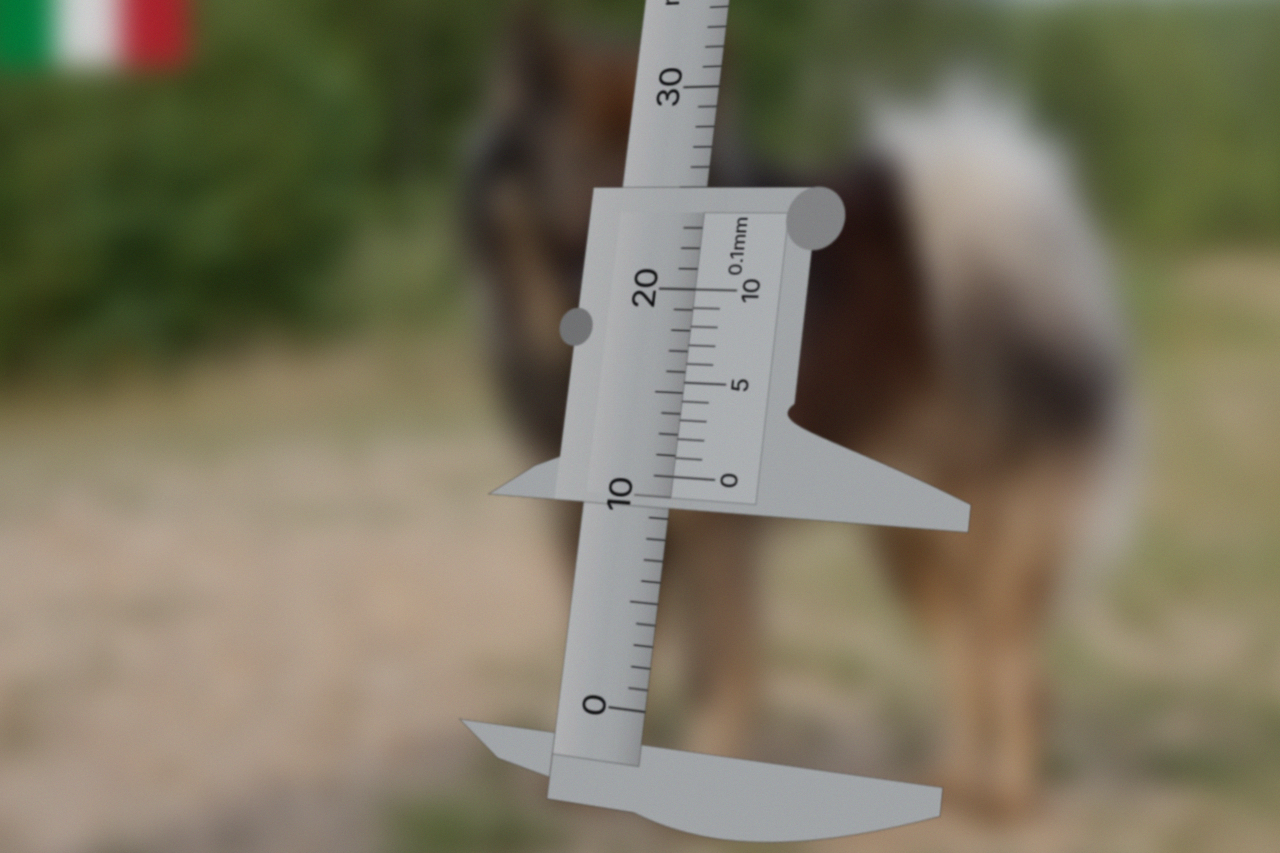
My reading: 11.0,mm
